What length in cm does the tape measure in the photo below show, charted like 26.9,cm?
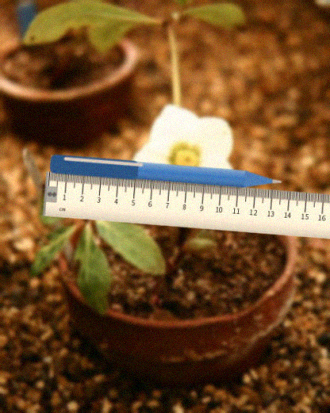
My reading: 13.5,cm
